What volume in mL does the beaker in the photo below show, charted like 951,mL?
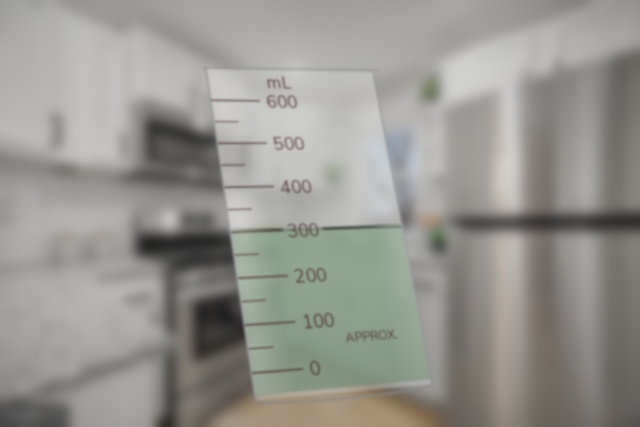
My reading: 300,mL
